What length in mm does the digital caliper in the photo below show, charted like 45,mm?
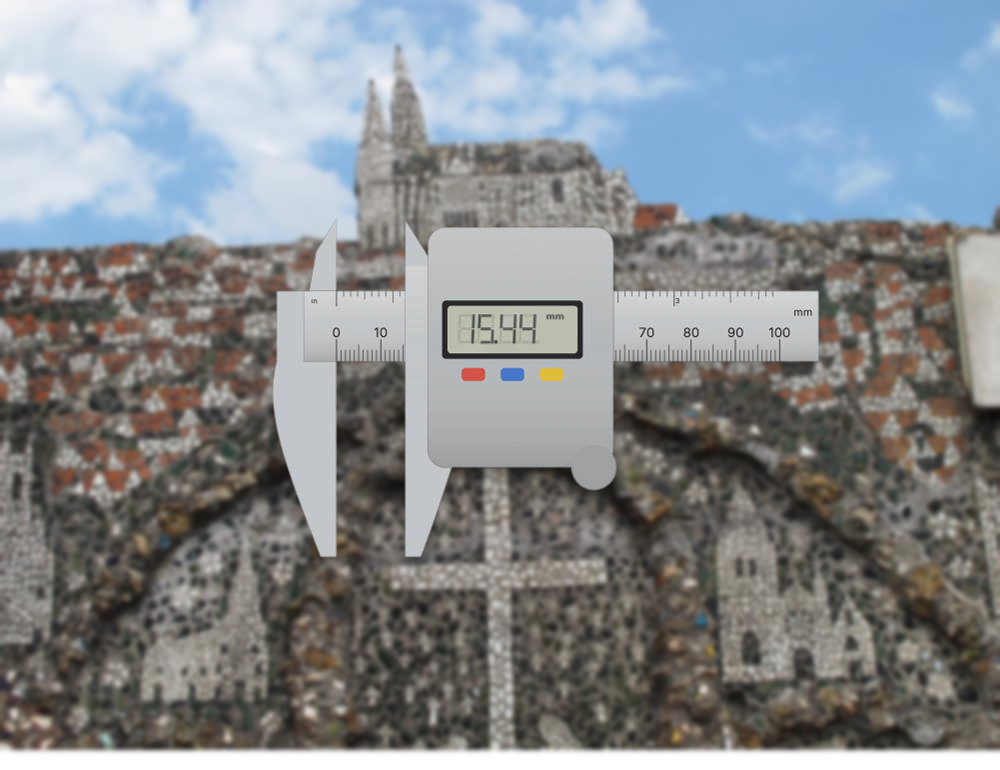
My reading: 15.44,mm
